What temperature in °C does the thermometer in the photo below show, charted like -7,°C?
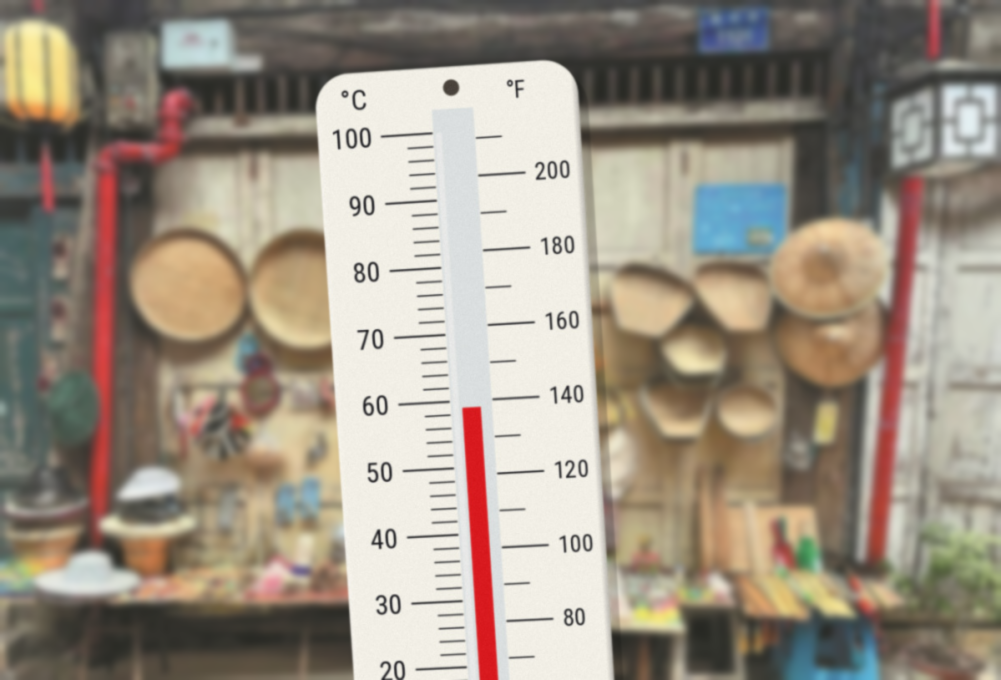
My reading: 59,°C
